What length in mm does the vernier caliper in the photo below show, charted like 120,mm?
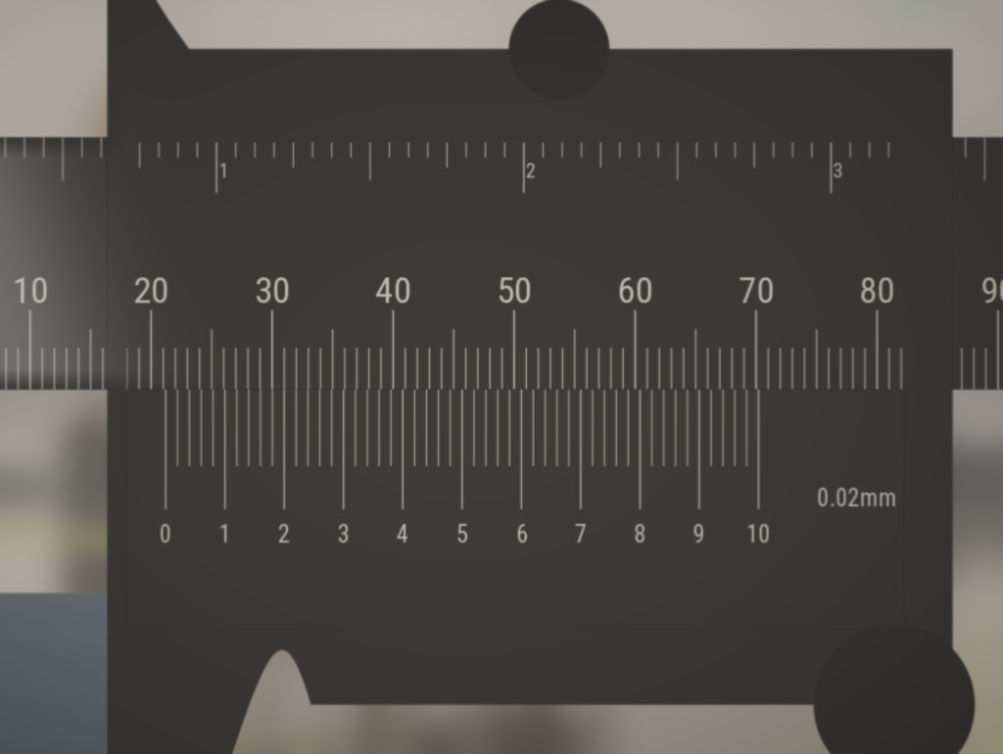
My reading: 21.2,mm
